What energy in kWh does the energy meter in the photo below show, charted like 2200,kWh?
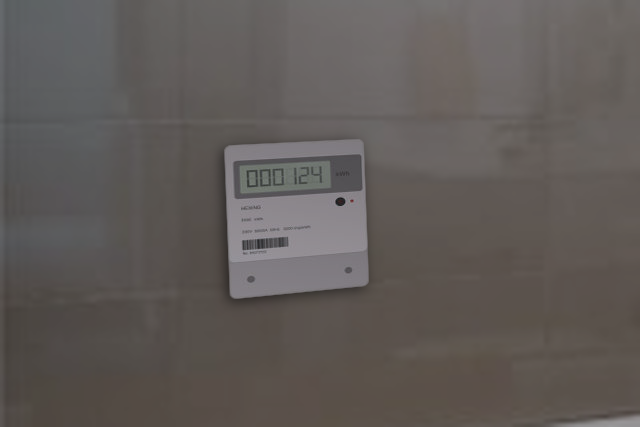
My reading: 124,kWh
